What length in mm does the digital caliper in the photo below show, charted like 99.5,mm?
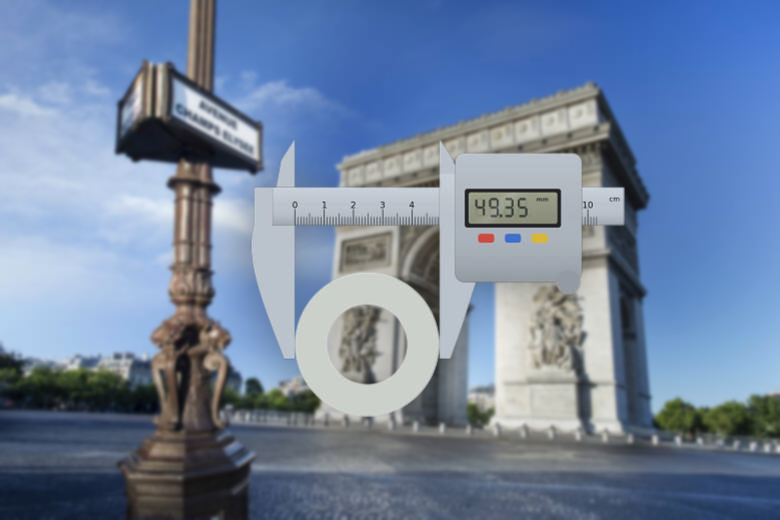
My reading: 49.35,mm
